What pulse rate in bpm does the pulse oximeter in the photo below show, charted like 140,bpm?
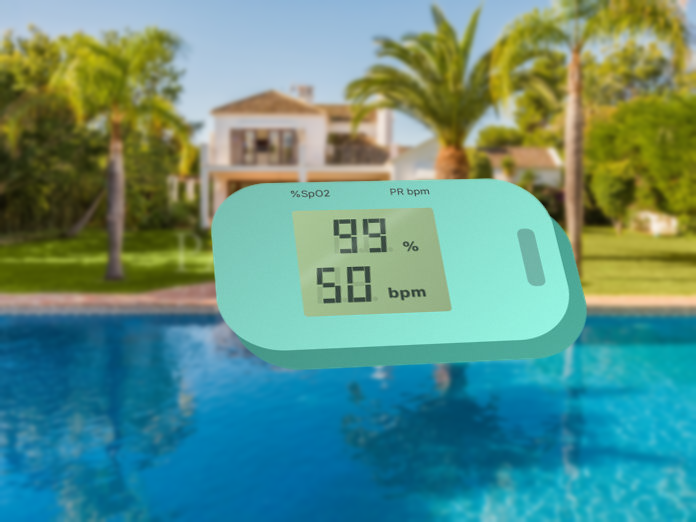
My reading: 50,bpm
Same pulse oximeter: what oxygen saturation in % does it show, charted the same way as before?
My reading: 99,%
